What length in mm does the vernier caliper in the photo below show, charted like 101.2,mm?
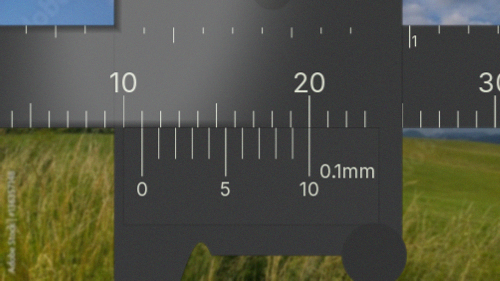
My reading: 11.0,mm
